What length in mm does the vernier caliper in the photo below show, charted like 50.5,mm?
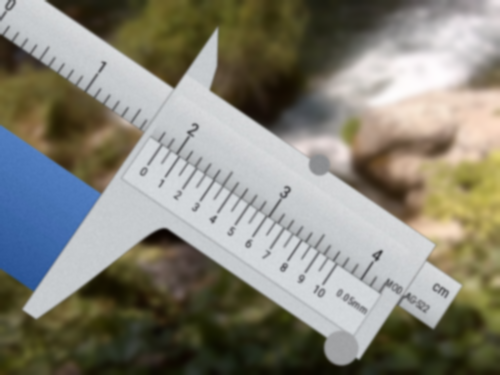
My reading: 18.4,mm
